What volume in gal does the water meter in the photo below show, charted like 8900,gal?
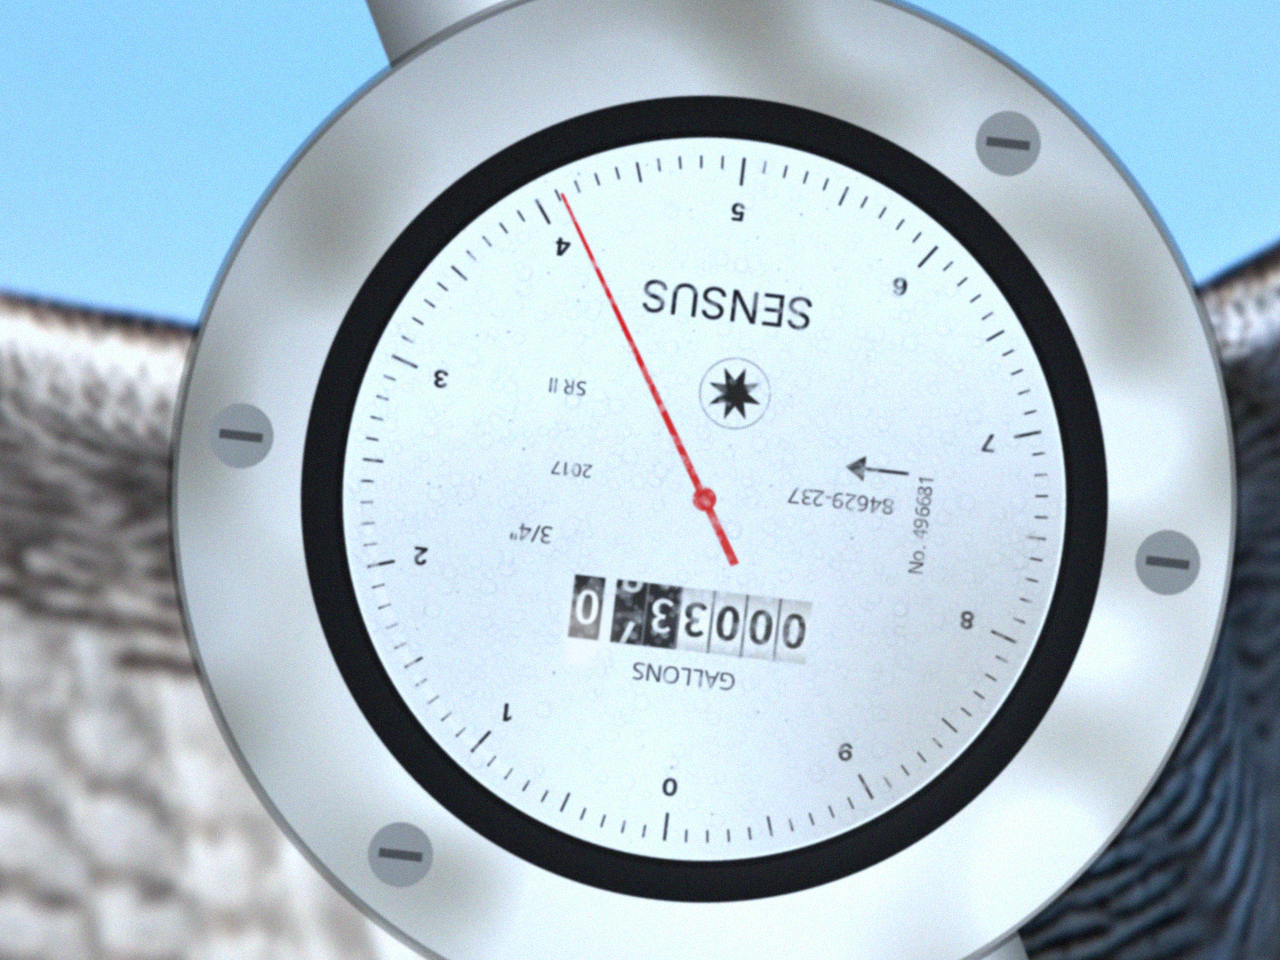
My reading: 3374.1,gal
